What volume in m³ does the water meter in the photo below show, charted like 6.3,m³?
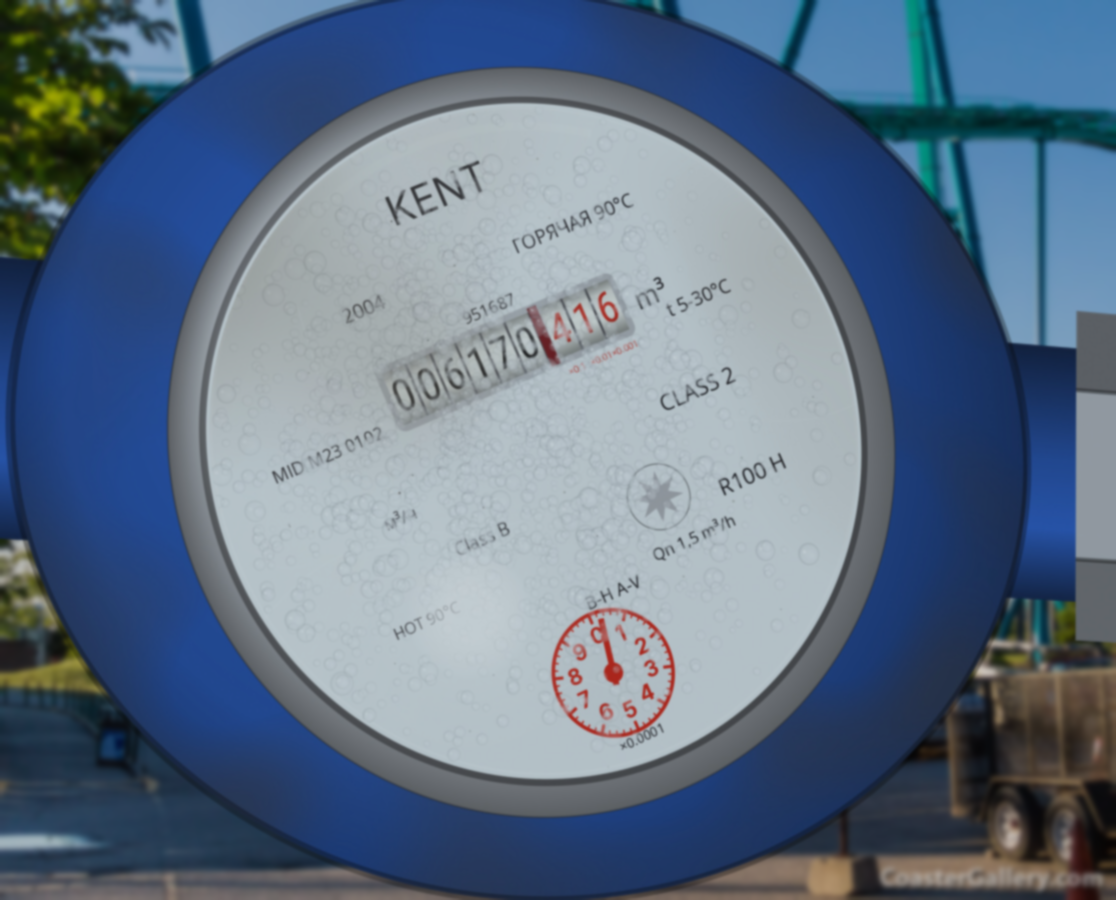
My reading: 6170.4160,m³
